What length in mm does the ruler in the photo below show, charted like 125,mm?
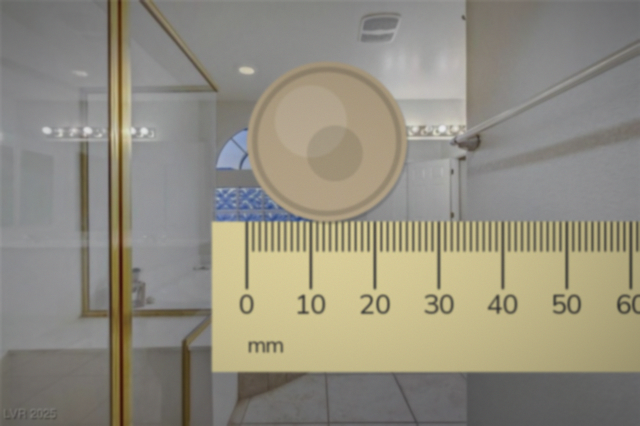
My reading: 25,mm
